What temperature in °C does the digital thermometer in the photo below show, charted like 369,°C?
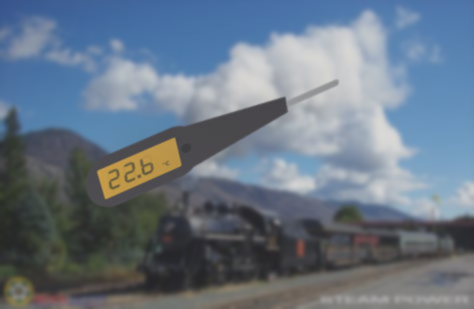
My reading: 22.6,°C
